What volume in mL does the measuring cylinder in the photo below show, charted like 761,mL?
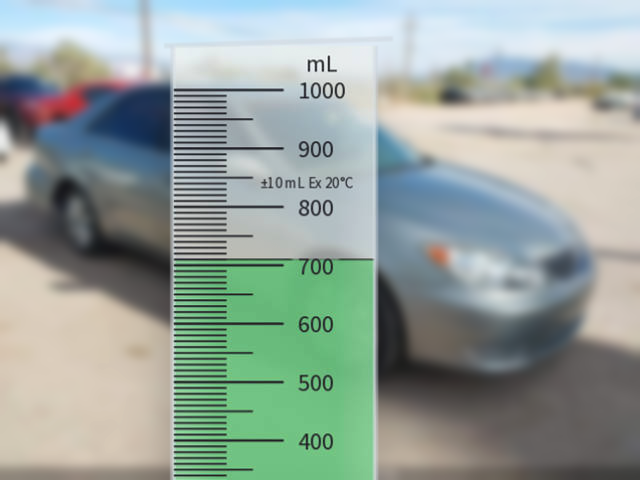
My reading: 710,mL
